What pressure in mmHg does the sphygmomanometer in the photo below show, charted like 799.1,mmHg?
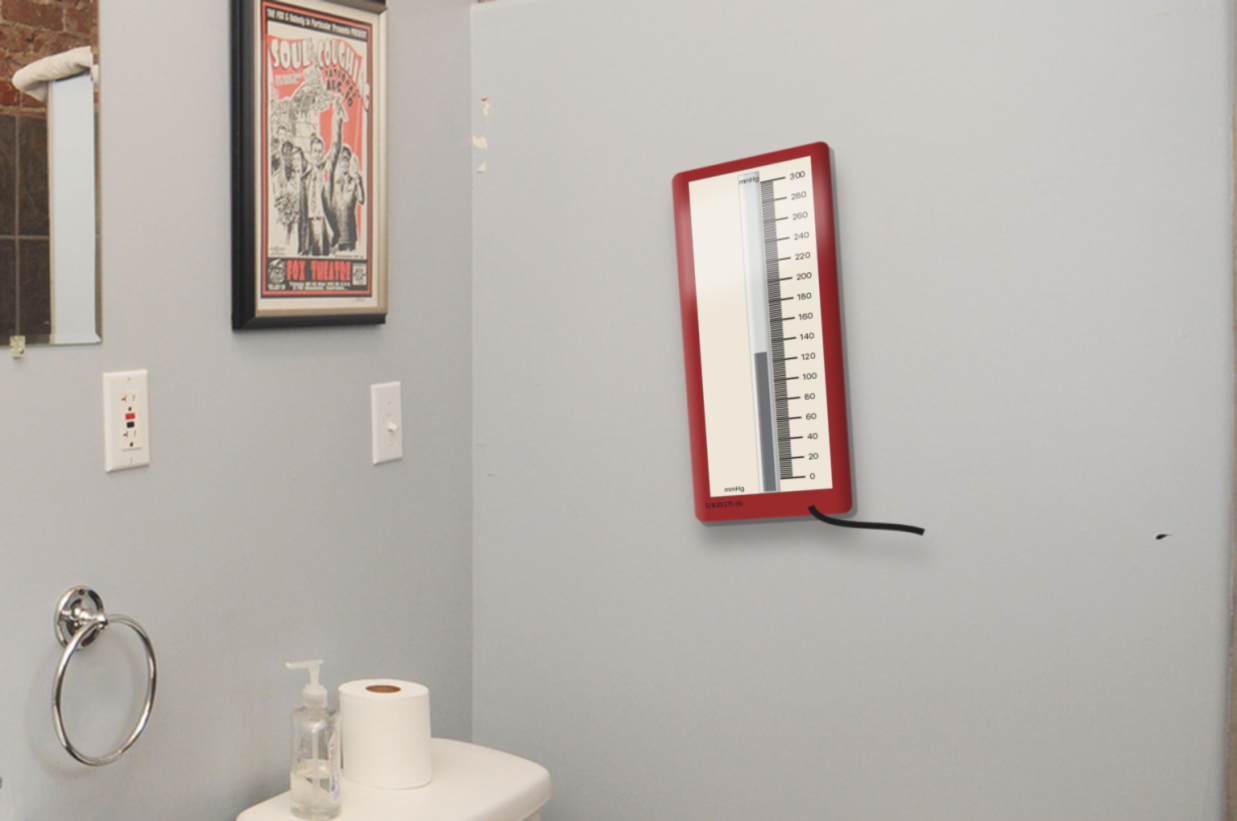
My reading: 130,mmHg
